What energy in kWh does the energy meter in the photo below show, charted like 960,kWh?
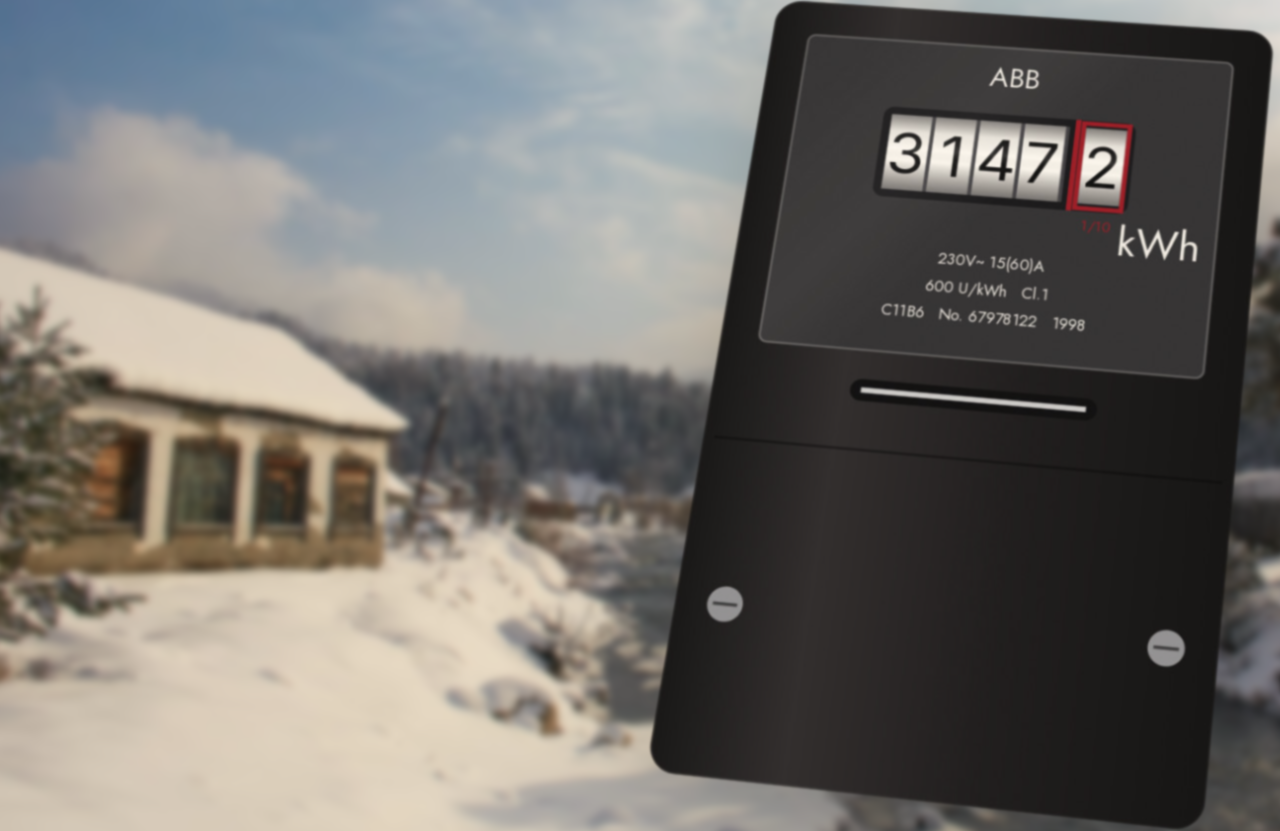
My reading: 3147.2,kWh
